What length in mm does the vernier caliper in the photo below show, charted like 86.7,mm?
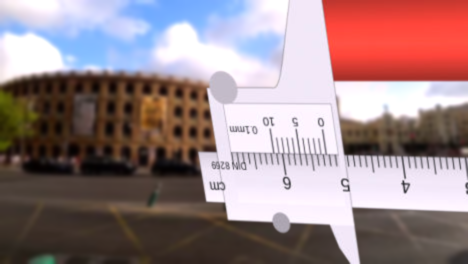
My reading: 52.5,mm
